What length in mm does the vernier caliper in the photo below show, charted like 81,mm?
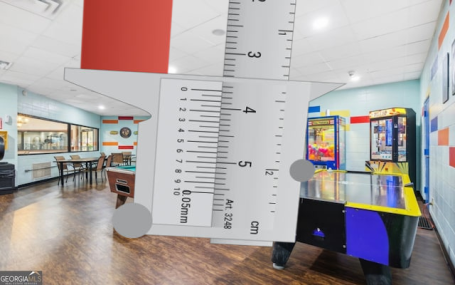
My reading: 36.8,mm
